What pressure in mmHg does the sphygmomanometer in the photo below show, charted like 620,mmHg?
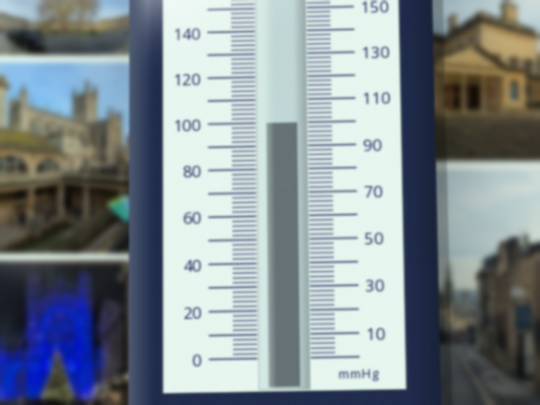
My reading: 100,mmHg
